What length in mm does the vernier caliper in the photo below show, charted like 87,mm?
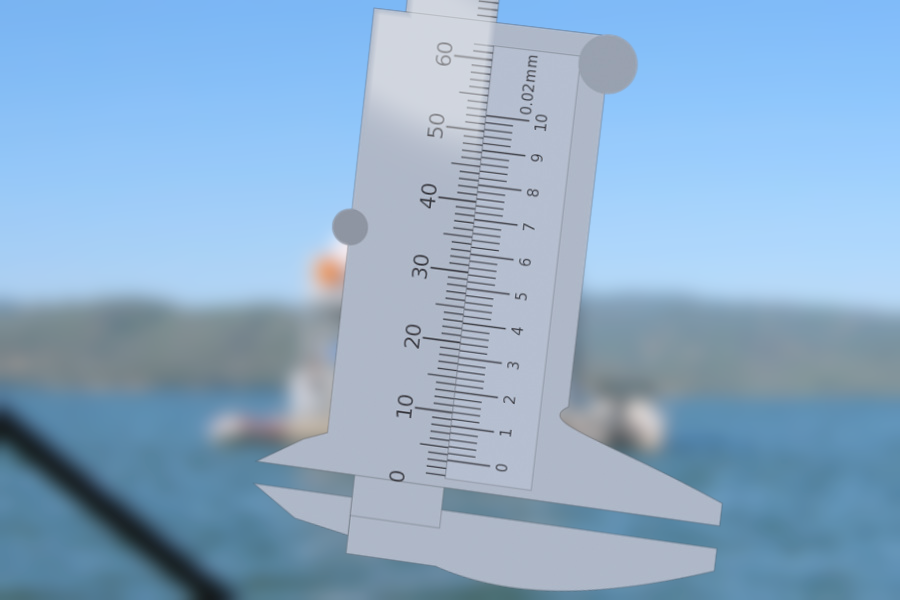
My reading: 3.2,mm
